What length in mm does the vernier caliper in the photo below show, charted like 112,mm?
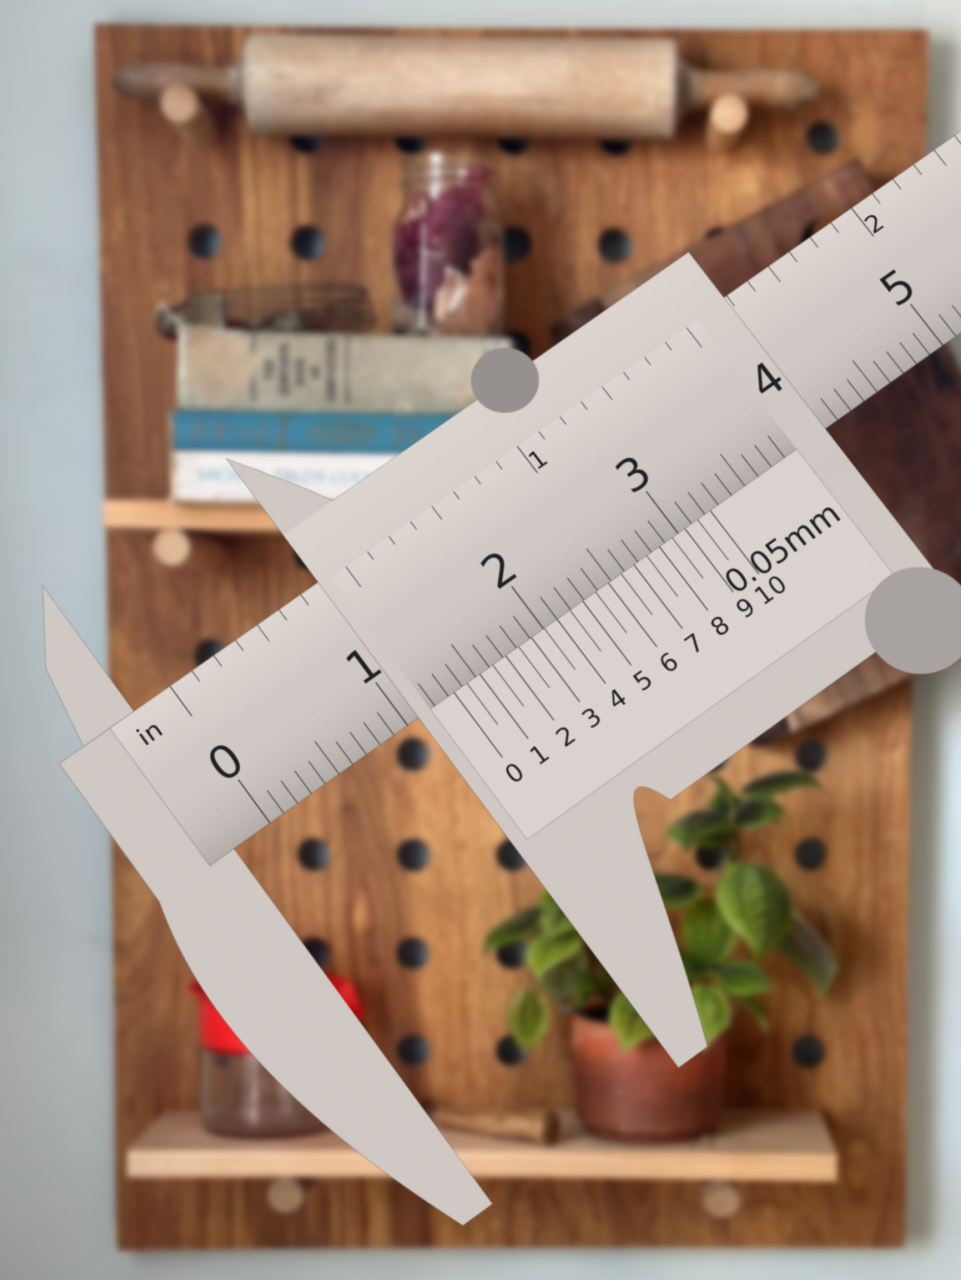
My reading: 13.4,mm
